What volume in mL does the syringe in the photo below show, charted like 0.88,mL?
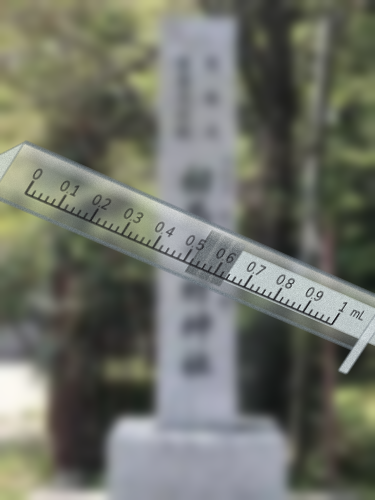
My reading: 0.52,mL
